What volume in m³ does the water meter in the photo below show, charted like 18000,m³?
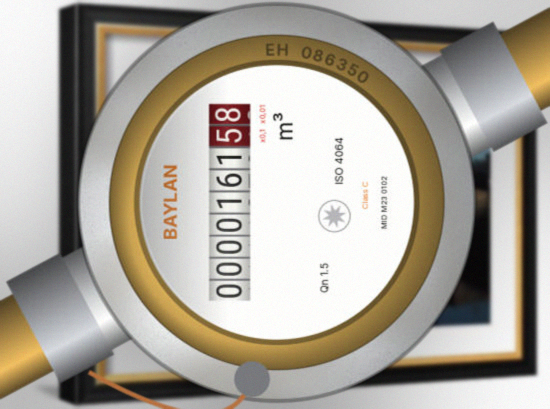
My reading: 161.58,m³
